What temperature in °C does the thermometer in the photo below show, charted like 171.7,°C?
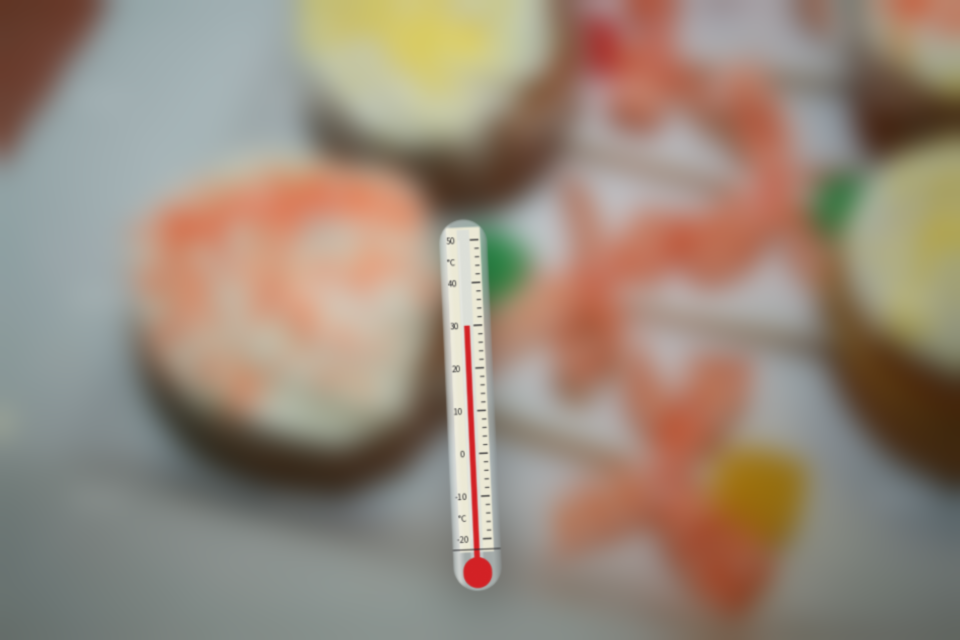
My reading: 30,°C
